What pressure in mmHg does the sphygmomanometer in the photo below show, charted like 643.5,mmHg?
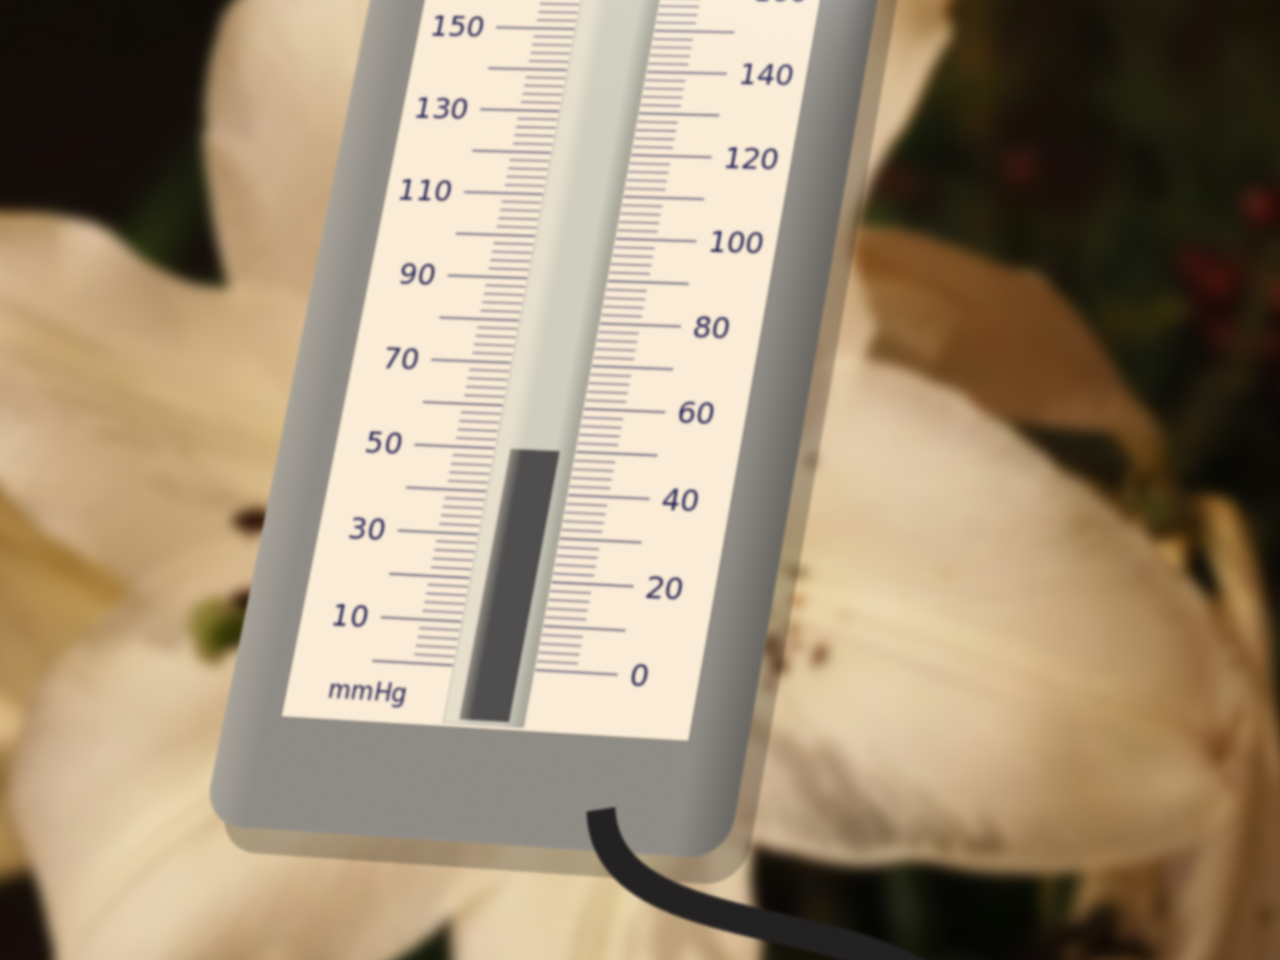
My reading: 50,mmHg
